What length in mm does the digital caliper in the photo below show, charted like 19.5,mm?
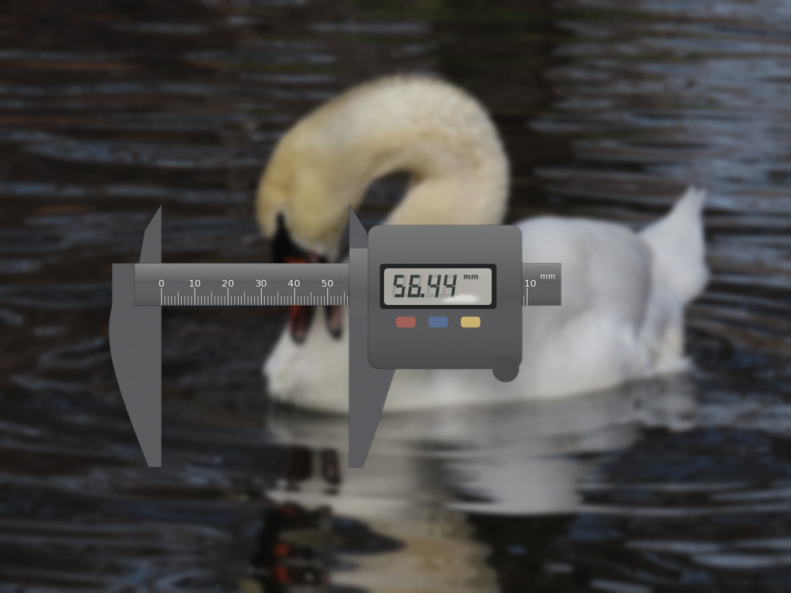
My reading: 56.44,mm
